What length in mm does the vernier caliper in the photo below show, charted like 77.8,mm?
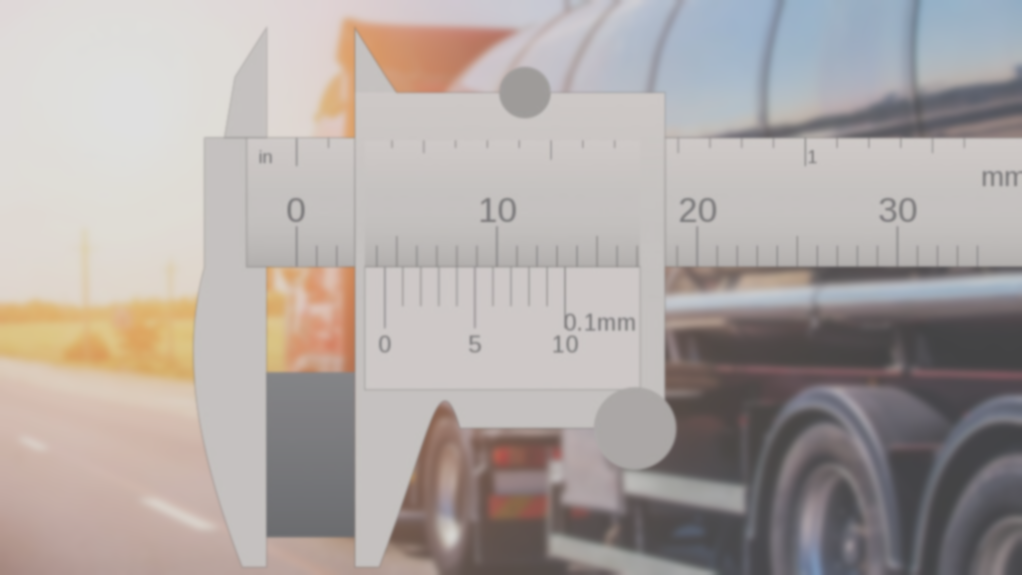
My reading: 4.4,mm
